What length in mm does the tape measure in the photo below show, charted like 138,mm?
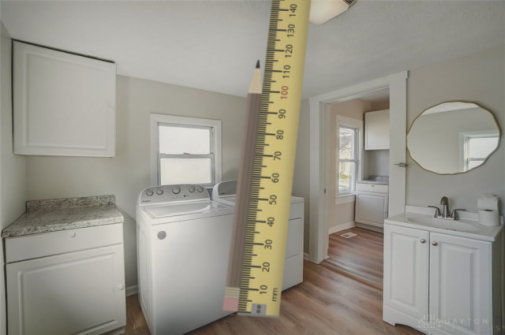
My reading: 115,mm
